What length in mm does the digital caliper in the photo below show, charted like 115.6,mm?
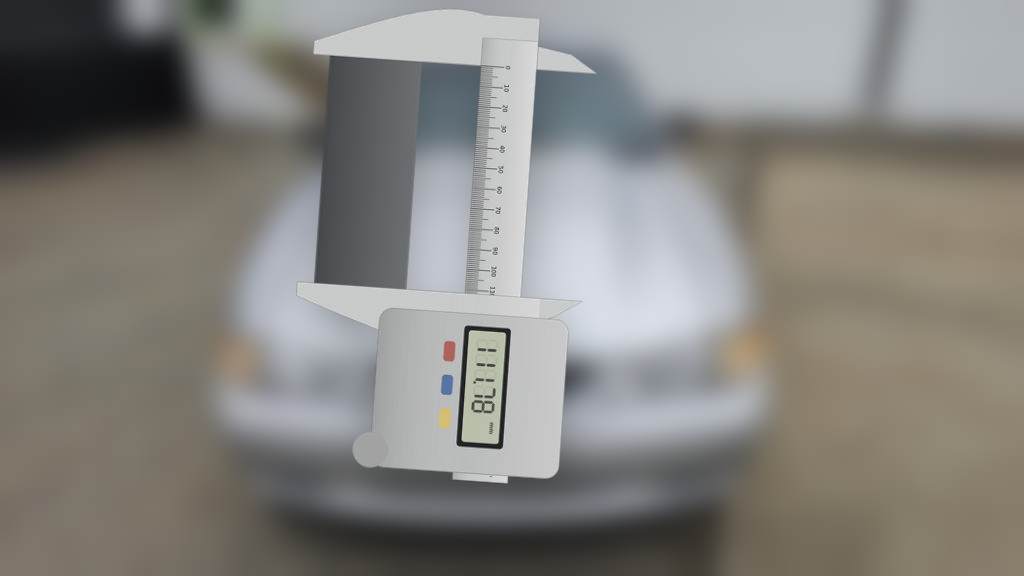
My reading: 111.78,mm
